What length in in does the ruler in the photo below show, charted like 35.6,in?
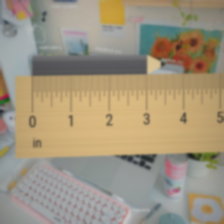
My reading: 3.5,in
